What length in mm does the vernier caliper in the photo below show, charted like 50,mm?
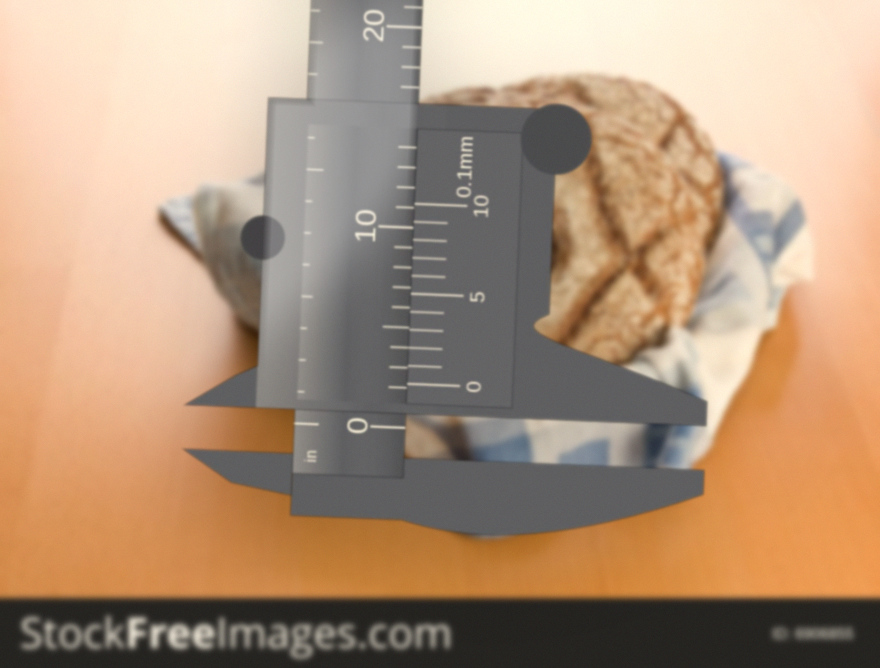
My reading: 2.2,mm
